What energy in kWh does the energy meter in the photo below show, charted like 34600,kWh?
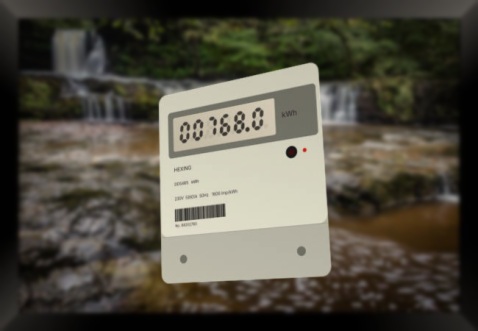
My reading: 768.0,kWh
